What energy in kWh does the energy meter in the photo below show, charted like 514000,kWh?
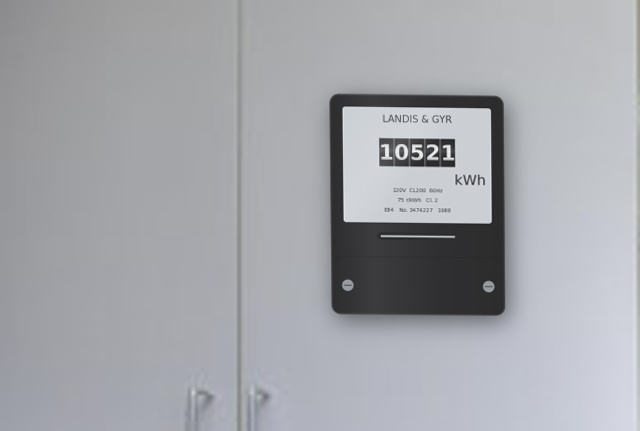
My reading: 10521,kWh
